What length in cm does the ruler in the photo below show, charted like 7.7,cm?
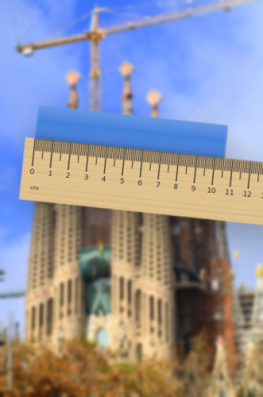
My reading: 10.5,cm
